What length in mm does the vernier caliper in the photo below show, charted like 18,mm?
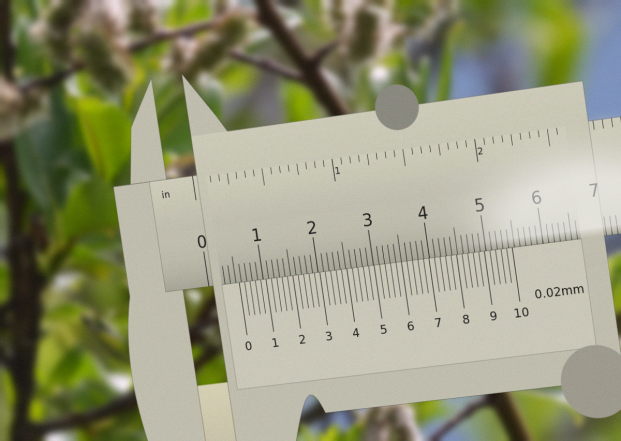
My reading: 5.6,mm
